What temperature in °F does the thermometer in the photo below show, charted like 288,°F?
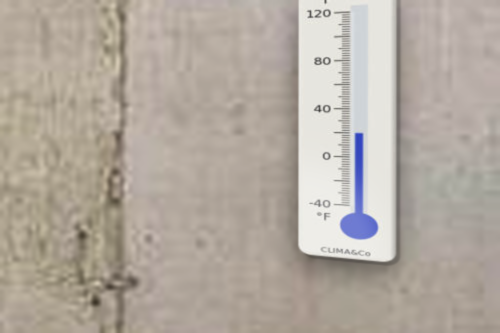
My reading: 20,°F
